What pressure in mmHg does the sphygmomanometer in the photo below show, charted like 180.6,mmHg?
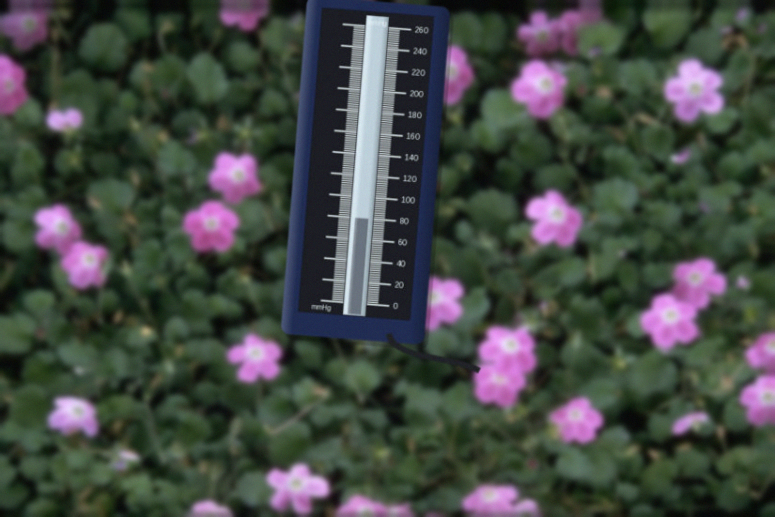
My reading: 80,mmHg
